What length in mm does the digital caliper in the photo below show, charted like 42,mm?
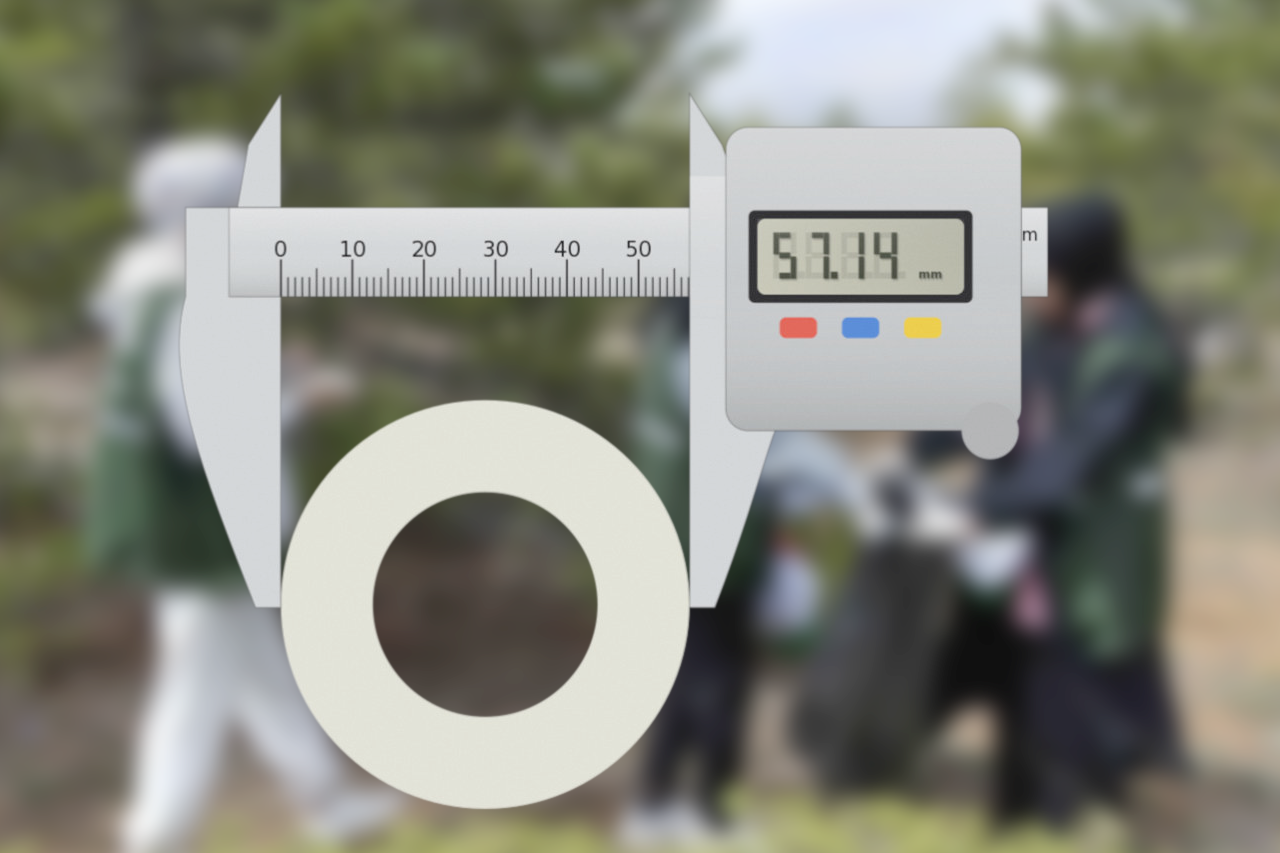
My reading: 57.14,mm
